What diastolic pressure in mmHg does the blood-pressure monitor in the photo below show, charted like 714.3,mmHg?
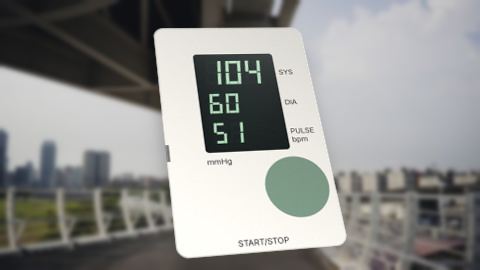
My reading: 60,mmHg
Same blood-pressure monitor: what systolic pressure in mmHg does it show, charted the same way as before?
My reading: 104,mmHg
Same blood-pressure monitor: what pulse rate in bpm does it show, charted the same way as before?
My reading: 51,bpm
